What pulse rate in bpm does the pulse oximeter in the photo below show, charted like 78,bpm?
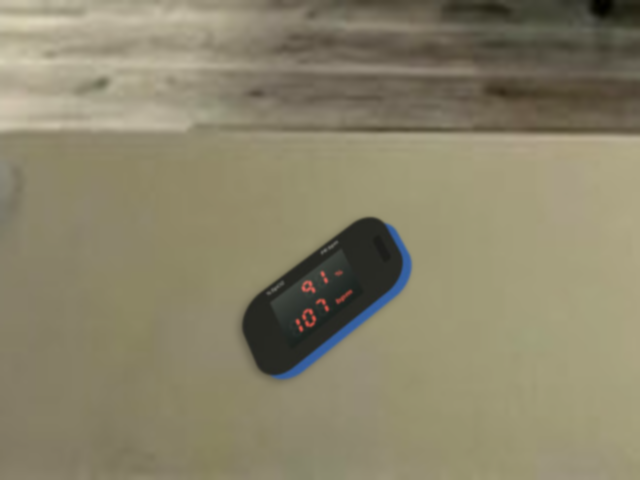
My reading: 107,bpm
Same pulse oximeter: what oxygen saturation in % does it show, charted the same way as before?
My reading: 91,%
